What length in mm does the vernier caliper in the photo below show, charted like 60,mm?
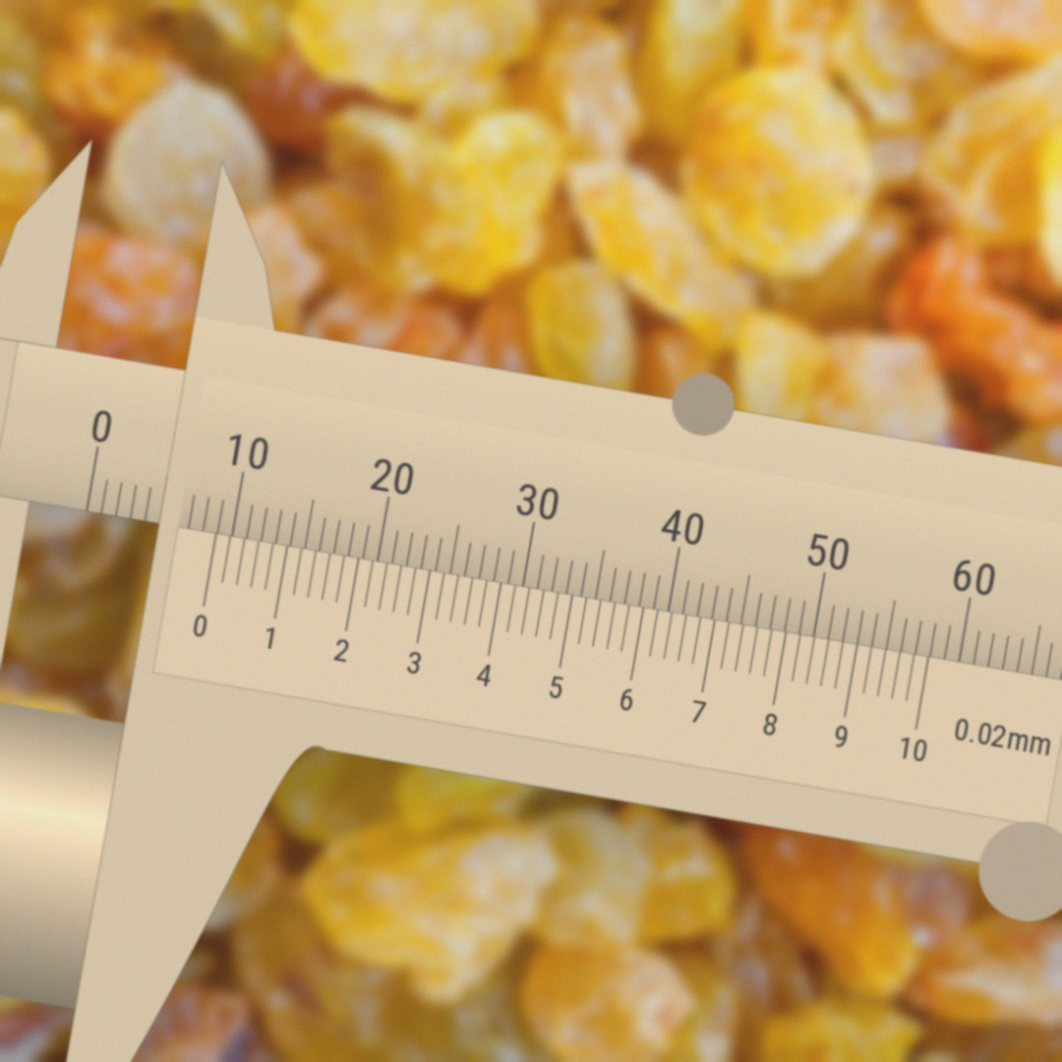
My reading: 8.9,mm
